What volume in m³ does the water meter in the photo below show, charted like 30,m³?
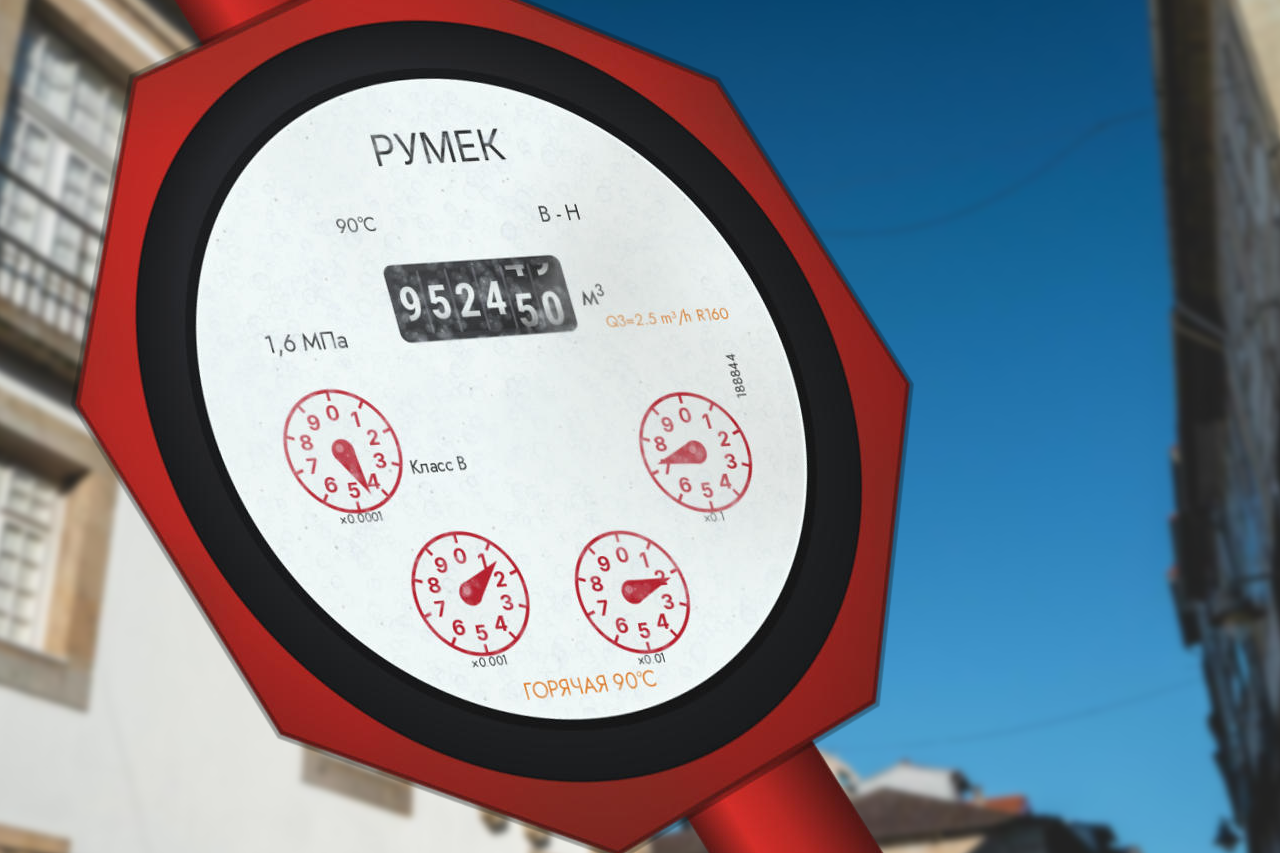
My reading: 952449.7214,m³
